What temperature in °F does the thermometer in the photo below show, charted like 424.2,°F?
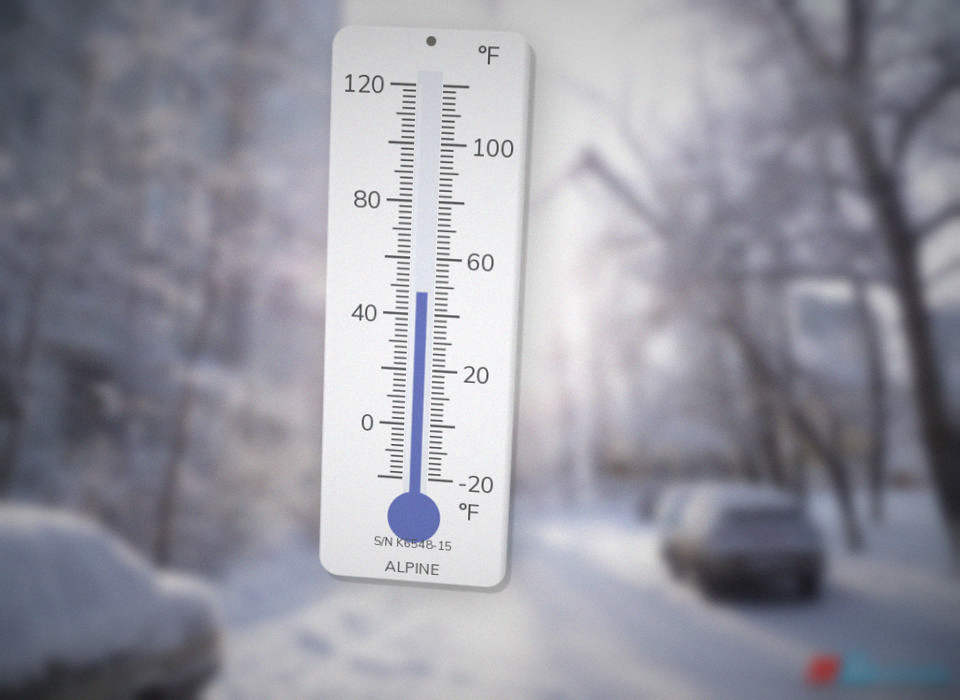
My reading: 48,°F
